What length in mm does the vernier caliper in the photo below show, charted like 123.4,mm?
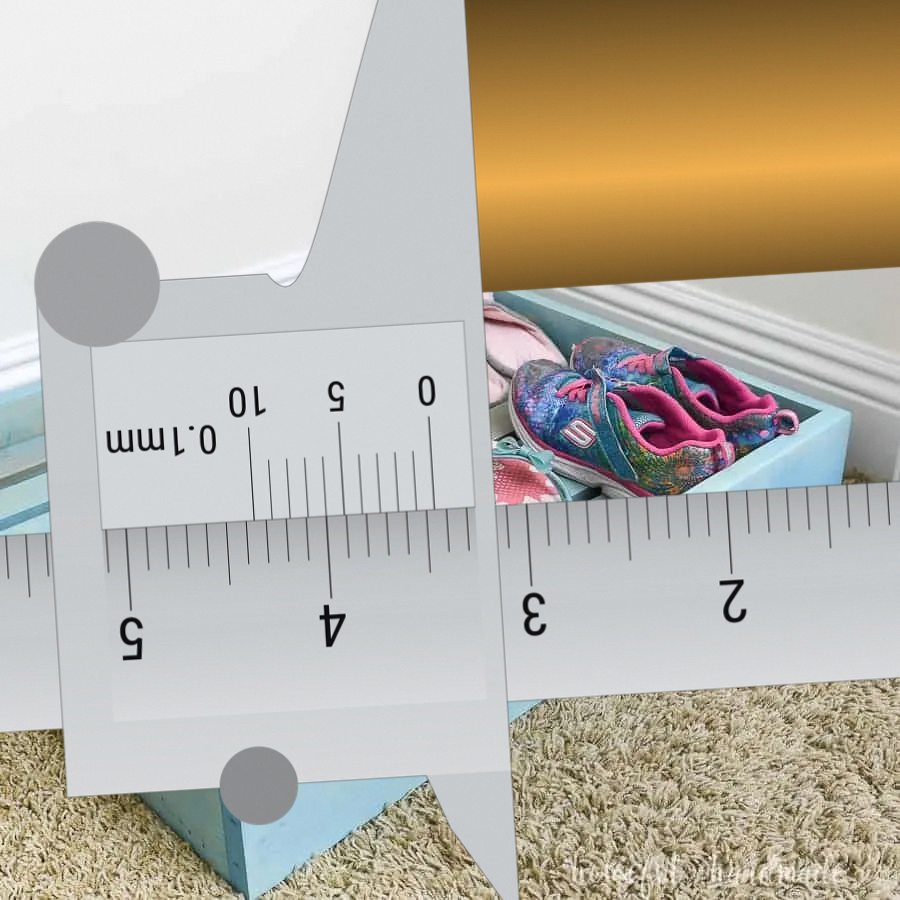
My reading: 34.6,mm
